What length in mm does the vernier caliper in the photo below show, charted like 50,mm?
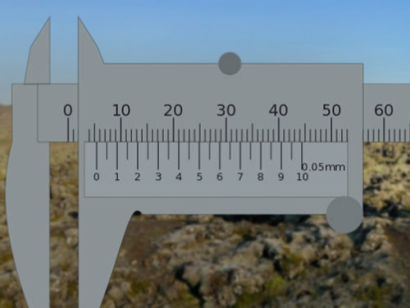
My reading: 5.4,mm
